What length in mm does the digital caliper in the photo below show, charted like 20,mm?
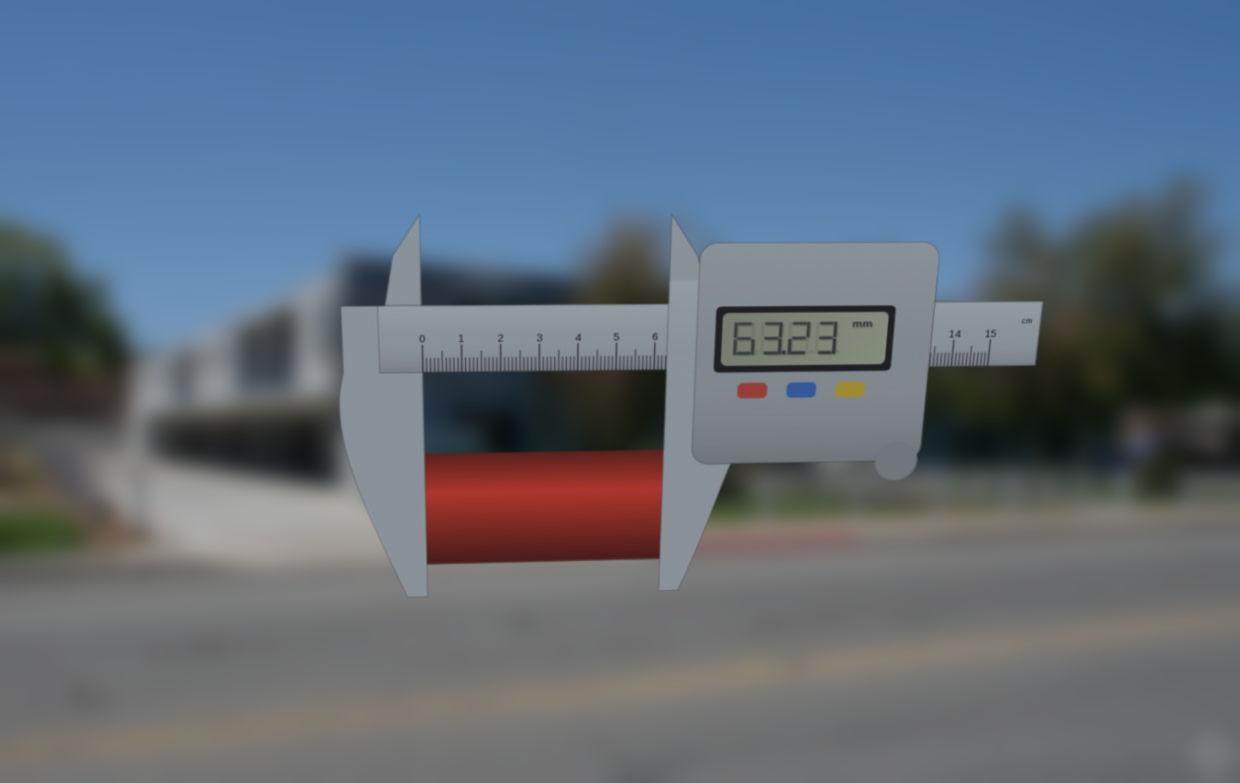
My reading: 63.23,mm
